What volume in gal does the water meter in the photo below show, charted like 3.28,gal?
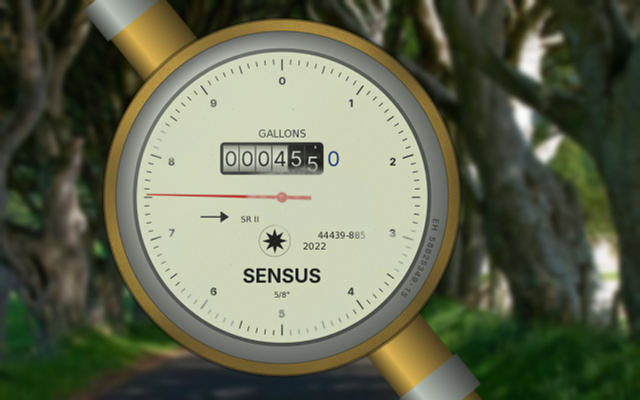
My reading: 4547.5,gal
